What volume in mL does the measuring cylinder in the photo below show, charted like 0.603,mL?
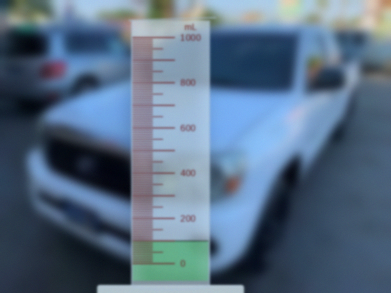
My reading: 100,mL
